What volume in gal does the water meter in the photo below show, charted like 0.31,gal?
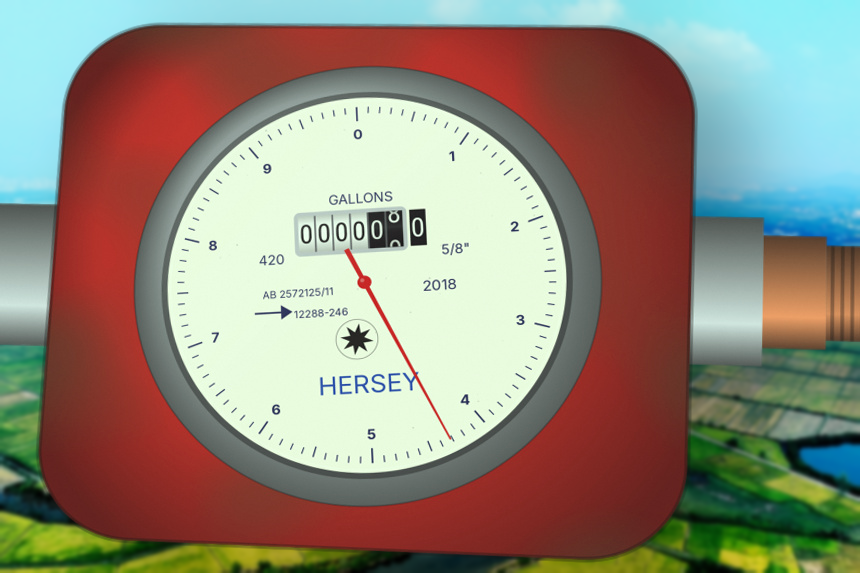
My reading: 84.3,gal
